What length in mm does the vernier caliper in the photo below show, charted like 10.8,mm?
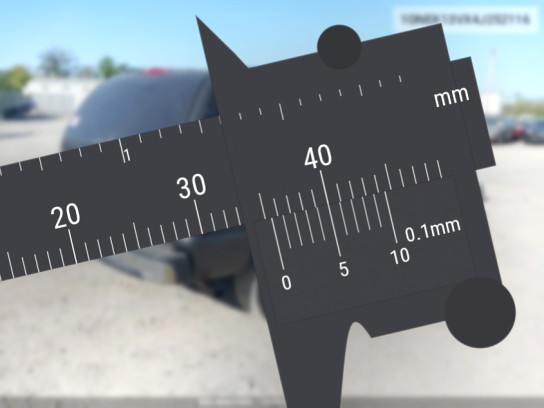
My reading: 35.5,mm
